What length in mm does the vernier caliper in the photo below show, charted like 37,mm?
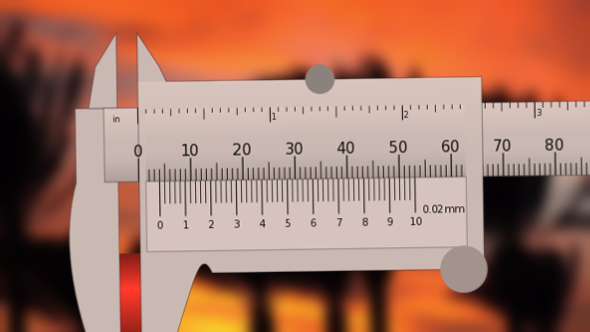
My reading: 4.0,mm
